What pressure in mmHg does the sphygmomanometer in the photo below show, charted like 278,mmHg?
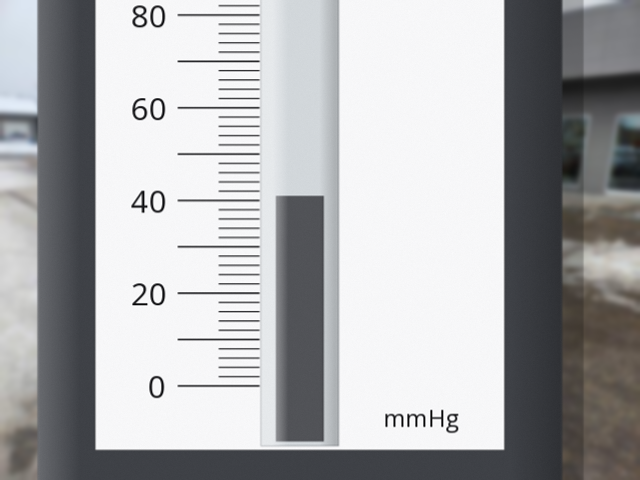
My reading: 41,mmHg
